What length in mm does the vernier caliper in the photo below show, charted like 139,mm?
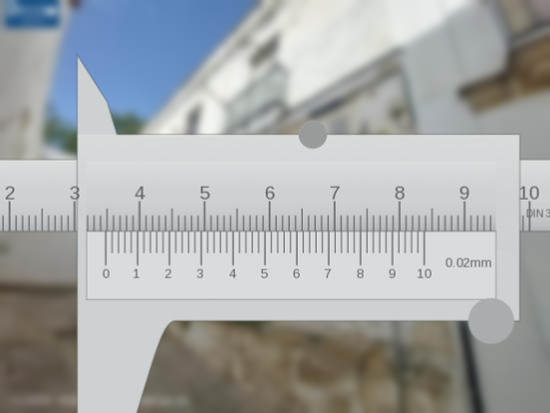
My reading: 34.8,mm
